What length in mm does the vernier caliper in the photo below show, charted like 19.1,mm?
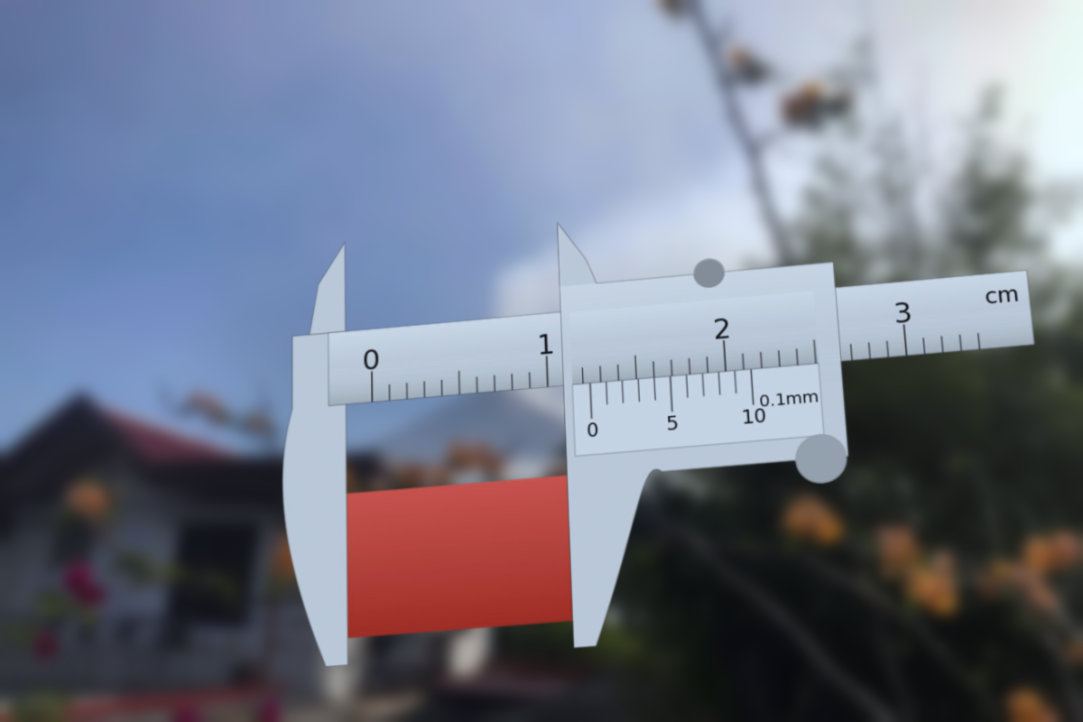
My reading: 12.4,mm
